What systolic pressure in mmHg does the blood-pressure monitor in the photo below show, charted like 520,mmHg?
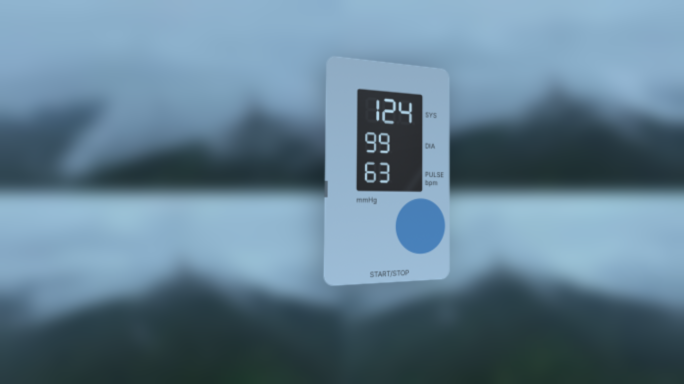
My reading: 124,mmHg
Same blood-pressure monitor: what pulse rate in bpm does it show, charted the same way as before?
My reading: 63,bpm
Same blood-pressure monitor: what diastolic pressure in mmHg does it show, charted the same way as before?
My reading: 99,mmHg
